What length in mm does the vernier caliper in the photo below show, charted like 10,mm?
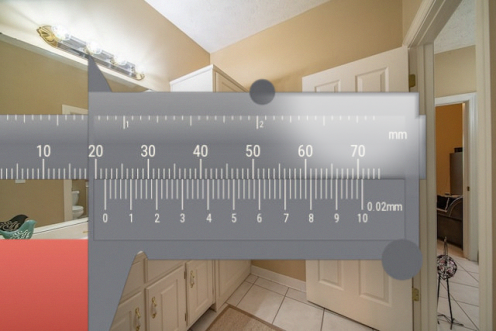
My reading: 21.8,mm
